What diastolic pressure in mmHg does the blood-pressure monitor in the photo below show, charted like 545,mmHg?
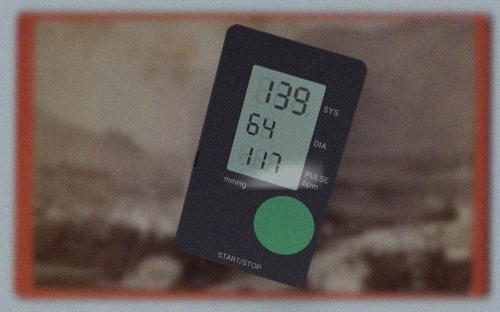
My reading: 64,mmHg
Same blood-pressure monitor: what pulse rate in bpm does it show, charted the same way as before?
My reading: 117,bpm
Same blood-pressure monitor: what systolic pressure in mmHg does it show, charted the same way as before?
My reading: 139,mmHg
